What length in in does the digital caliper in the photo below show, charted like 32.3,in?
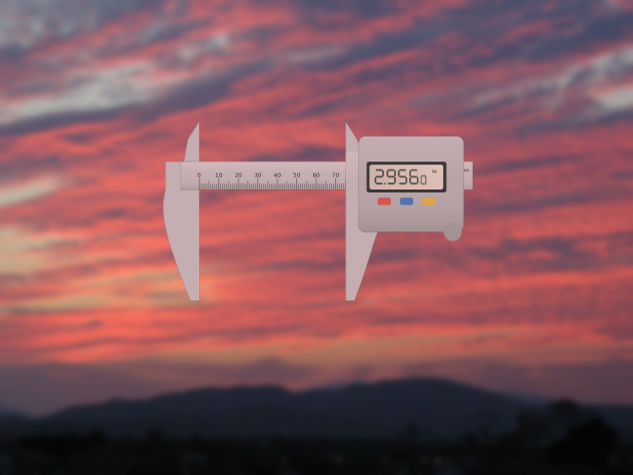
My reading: 2.9560,in
